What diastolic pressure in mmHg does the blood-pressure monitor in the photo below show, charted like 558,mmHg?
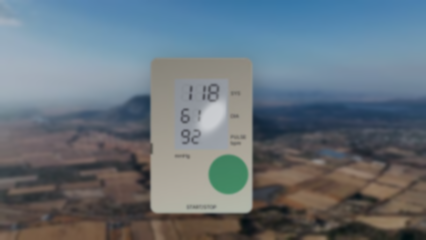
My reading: 61,mmHg
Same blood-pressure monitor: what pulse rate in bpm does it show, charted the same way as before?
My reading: 92,bpm
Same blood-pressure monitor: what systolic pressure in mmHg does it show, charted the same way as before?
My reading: 118,mmHg
